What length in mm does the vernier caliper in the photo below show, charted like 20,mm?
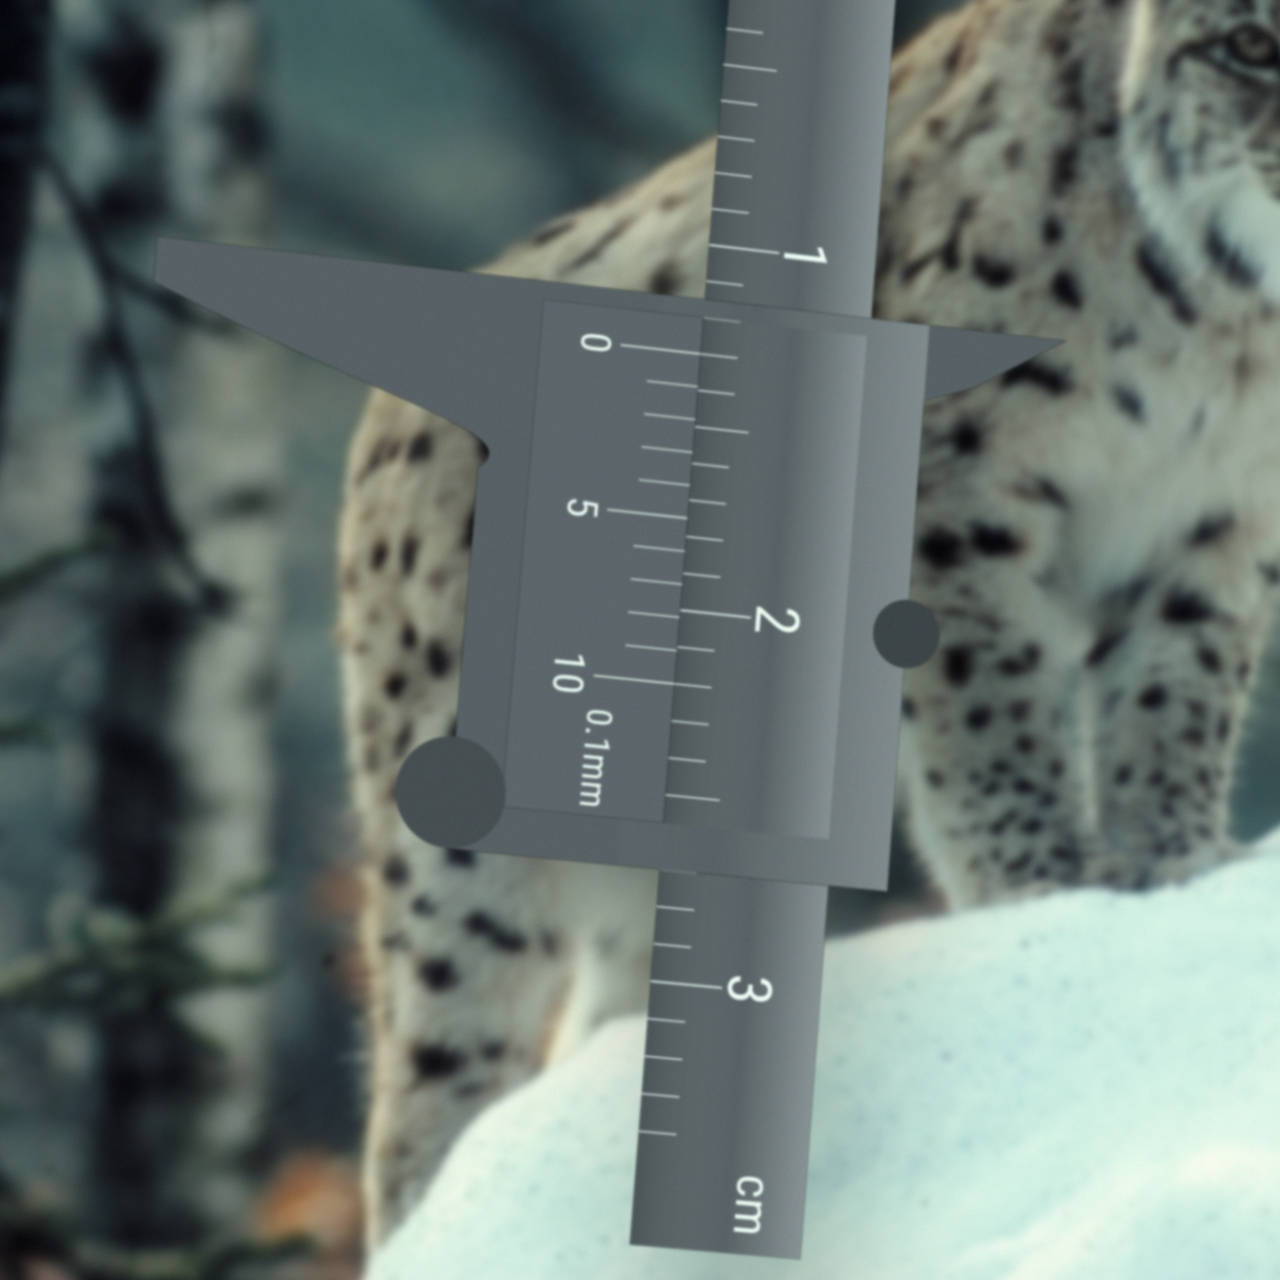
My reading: 13.0,mm
